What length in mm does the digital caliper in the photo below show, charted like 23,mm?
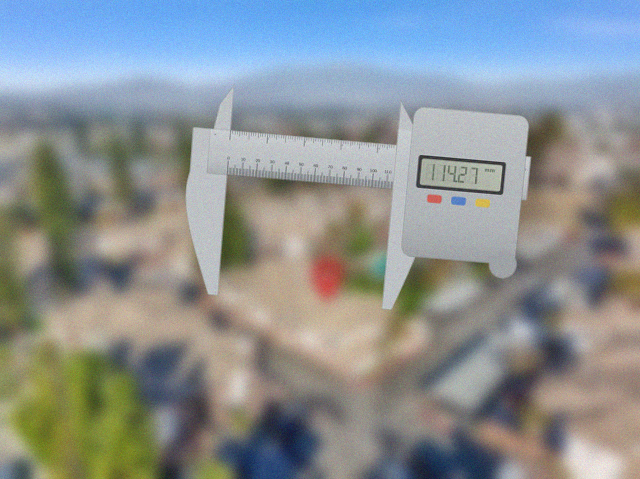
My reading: 114.27,mm
